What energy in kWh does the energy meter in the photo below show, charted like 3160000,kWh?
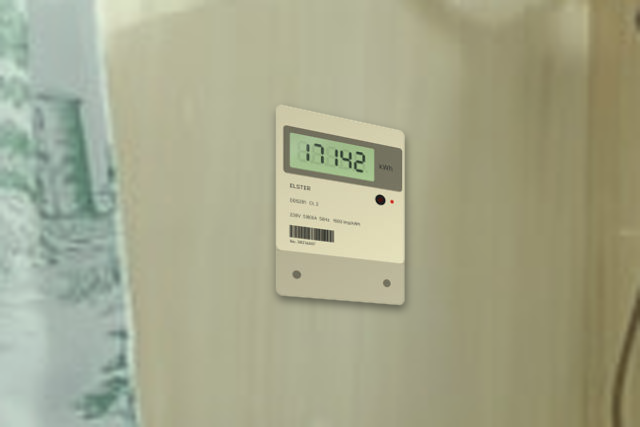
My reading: 17142,kWh
